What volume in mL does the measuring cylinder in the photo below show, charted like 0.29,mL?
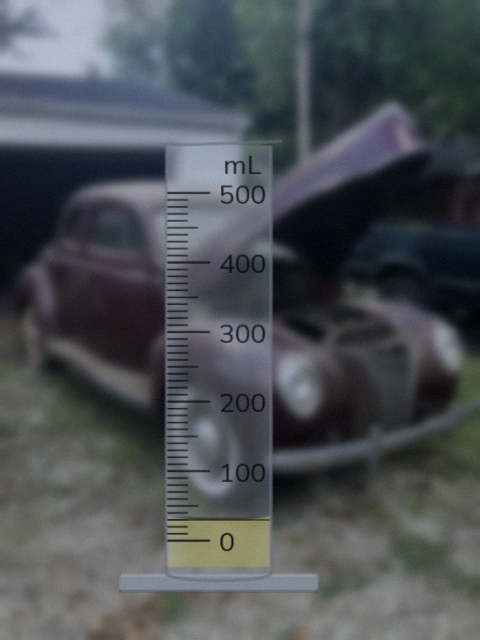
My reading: 30,mL
